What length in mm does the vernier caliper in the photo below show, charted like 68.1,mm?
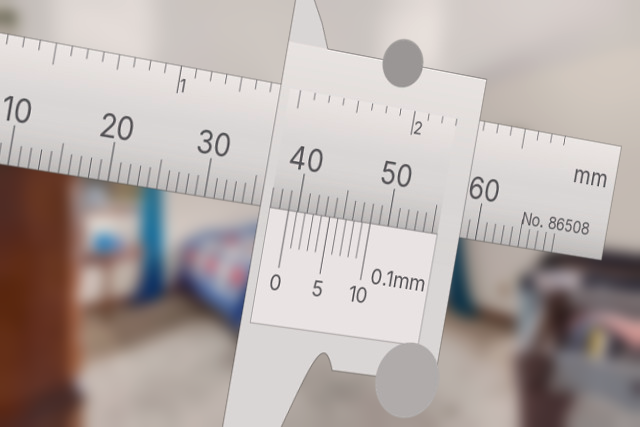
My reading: 39.0,mm
